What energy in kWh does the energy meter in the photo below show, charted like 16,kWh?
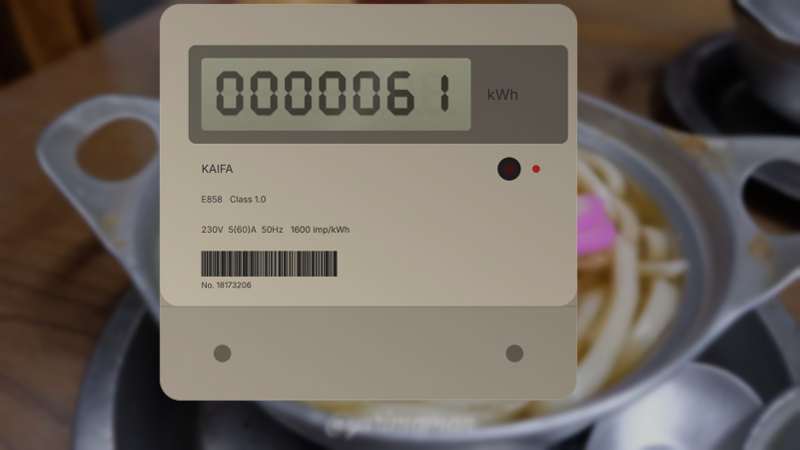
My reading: 61,kWh
